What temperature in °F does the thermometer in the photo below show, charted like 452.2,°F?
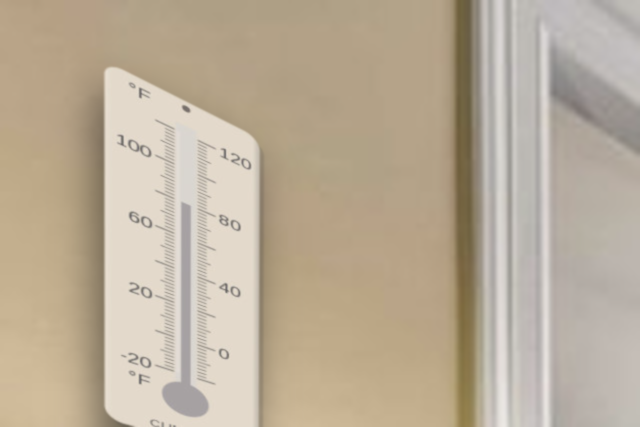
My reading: 80,°F
